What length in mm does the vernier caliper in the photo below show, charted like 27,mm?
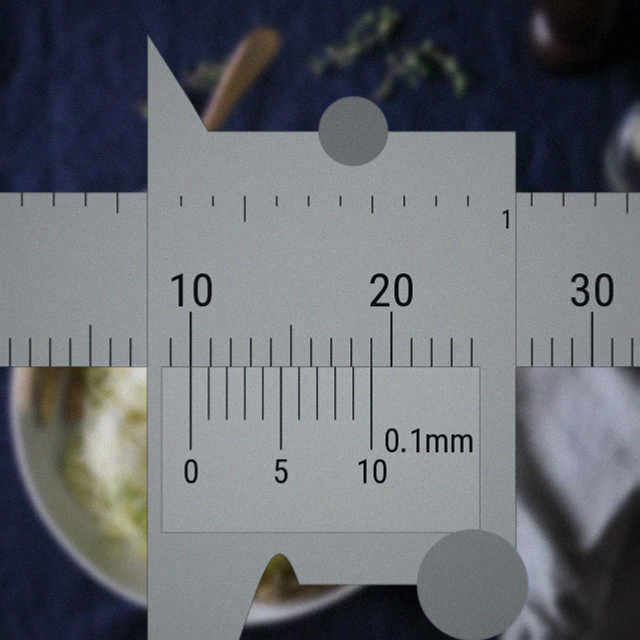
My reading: 10.0,mm
